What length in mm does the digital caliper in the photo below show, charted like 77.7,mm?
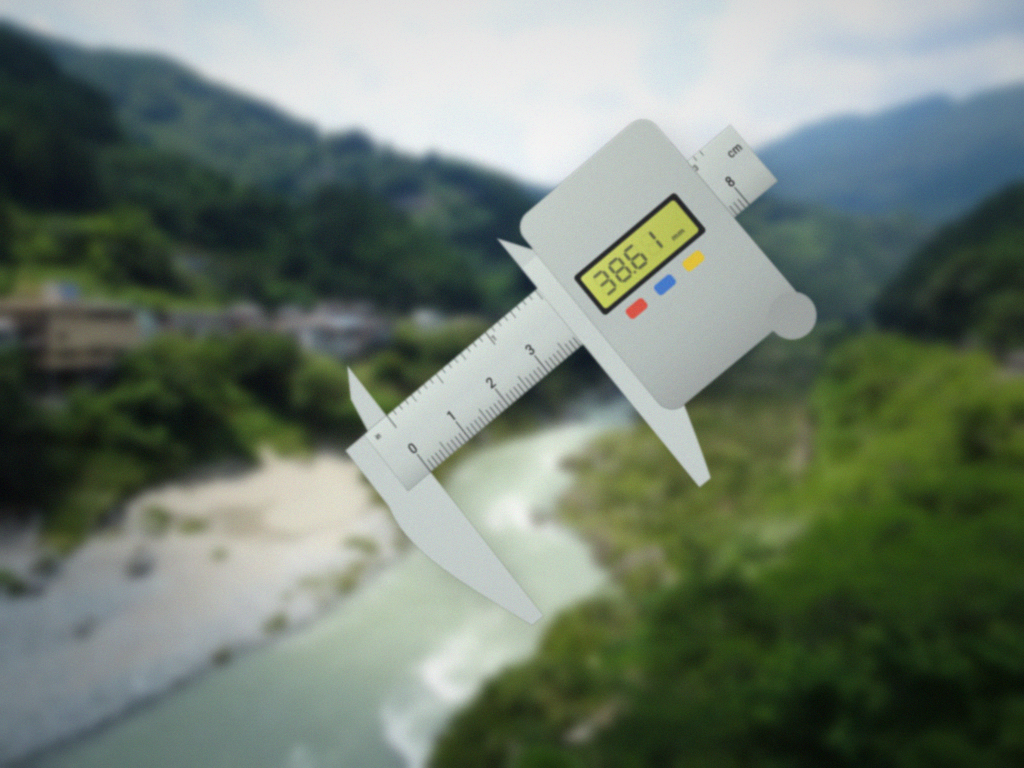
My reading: 38.61,mm
